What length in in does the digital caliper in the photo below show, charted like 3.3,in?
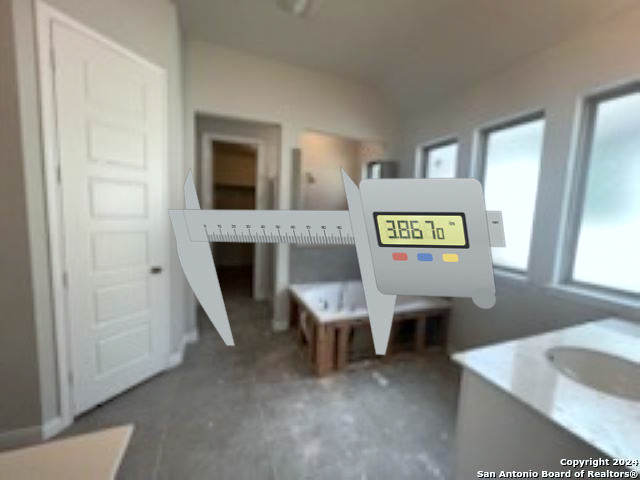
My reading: 3.8670,in
